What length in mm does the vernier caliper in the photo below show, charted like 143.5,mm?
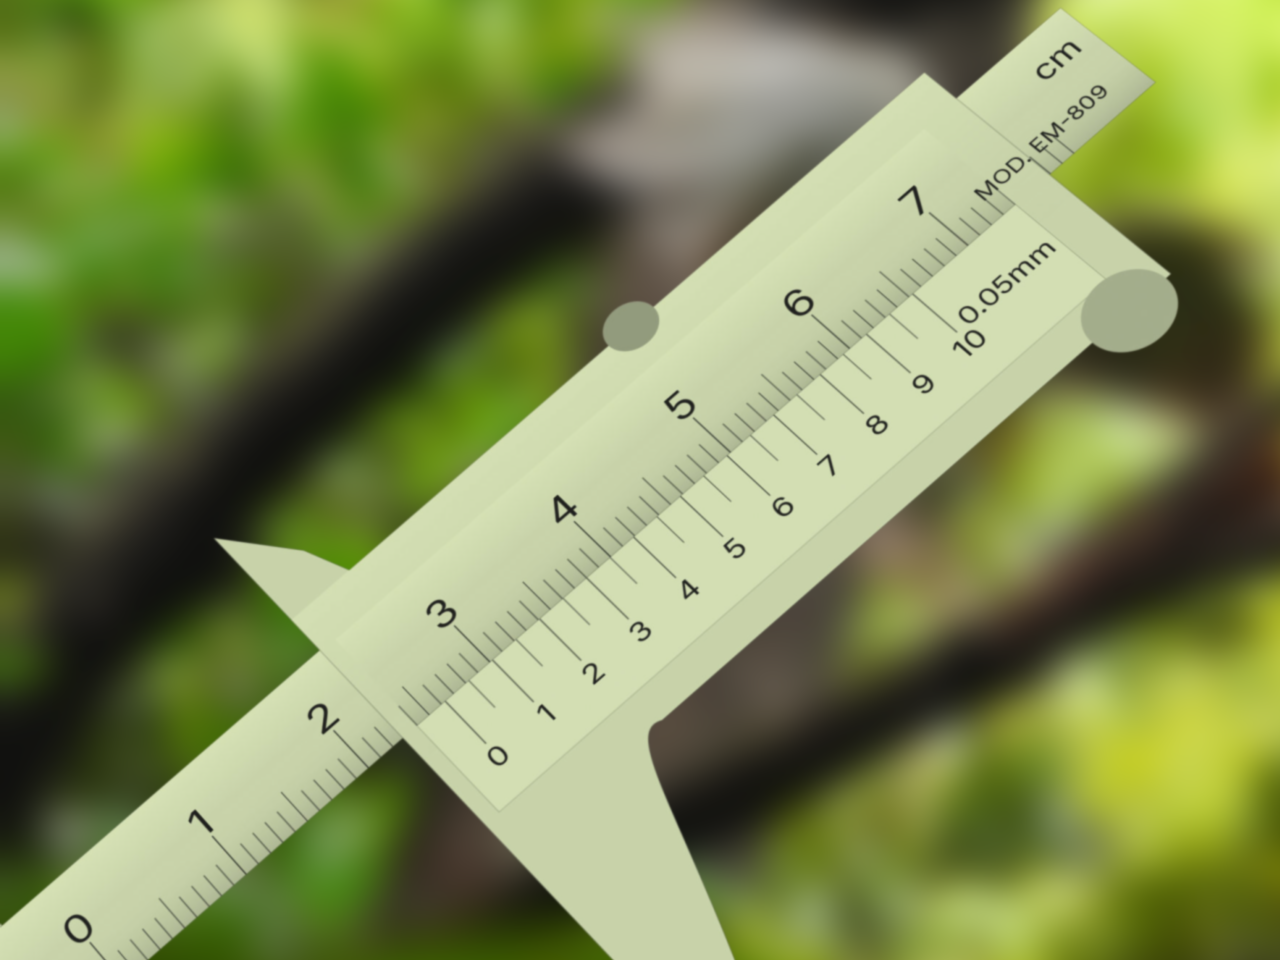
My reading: 26.3,mm
